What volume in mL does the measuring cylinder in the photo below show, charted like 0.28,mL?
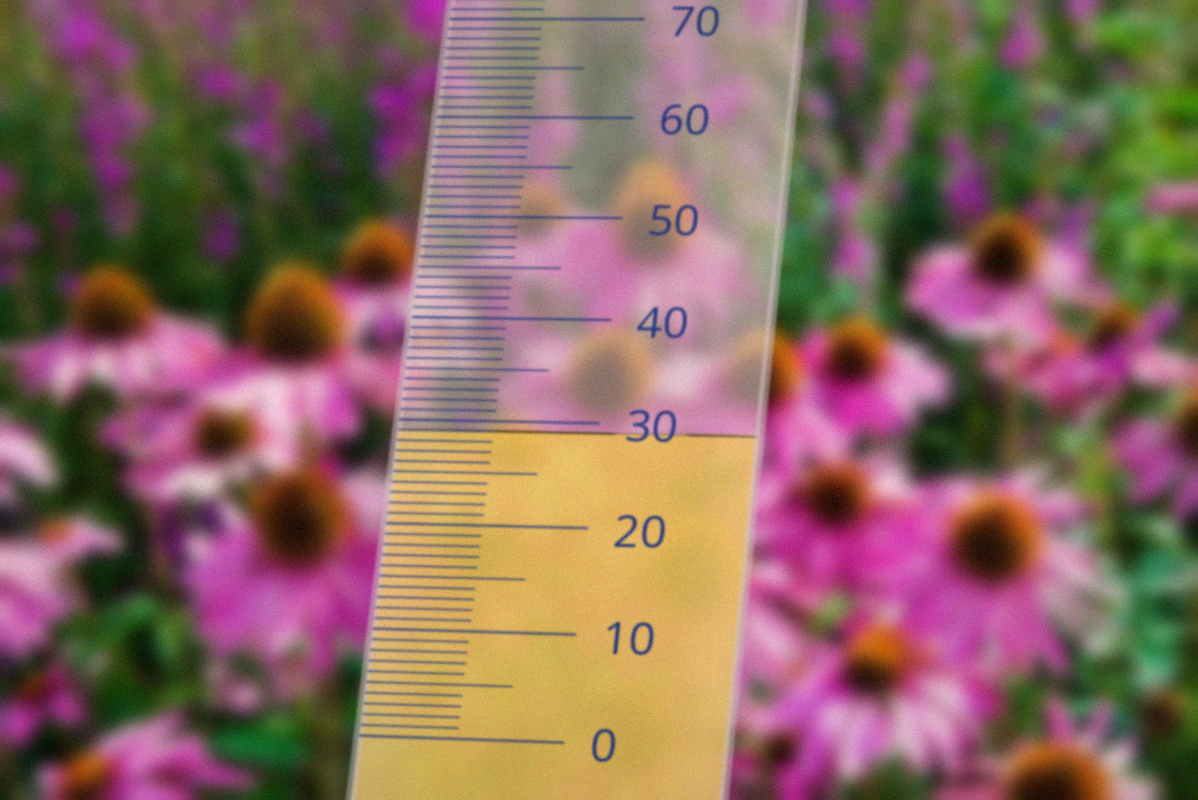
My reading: 29,mL
